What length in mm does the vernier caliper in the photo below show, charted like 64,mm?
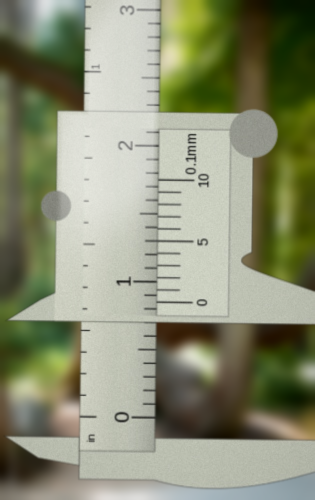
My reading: 8.5,mm
